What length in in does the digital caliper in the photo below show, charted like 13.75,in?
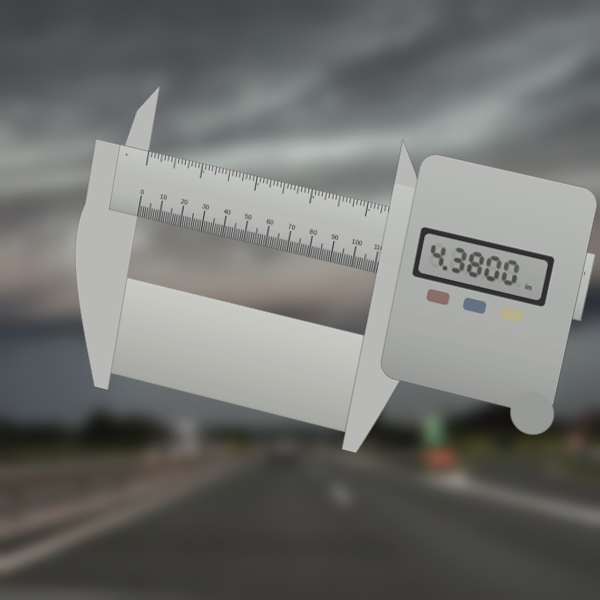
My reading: 4.3800,in
